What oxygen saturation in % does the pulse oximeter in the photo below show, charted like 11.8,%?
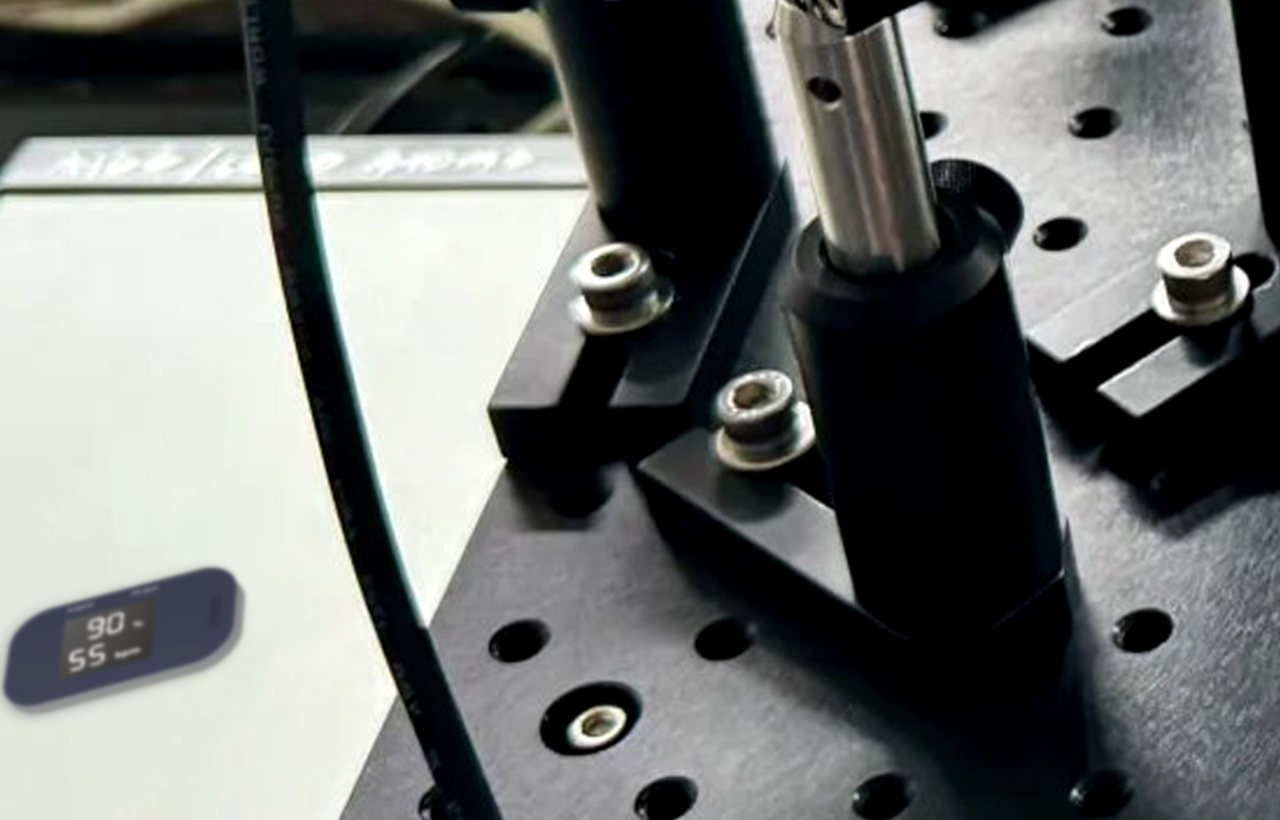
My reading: 90,%
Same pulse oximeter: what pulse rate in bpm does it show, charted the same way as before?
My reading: 55,bpm
